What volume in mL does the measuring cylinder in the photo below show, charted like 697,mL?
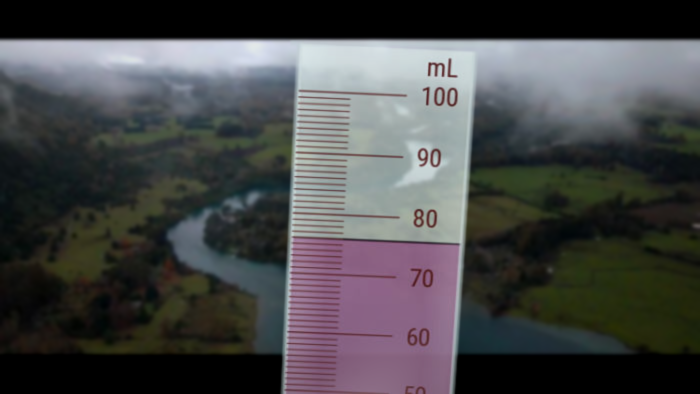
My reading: 76,mL
